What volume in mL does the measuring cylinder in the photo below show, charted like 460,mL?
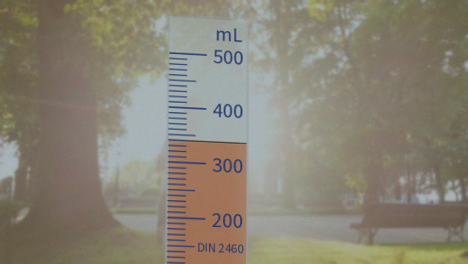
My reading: 340,mL
